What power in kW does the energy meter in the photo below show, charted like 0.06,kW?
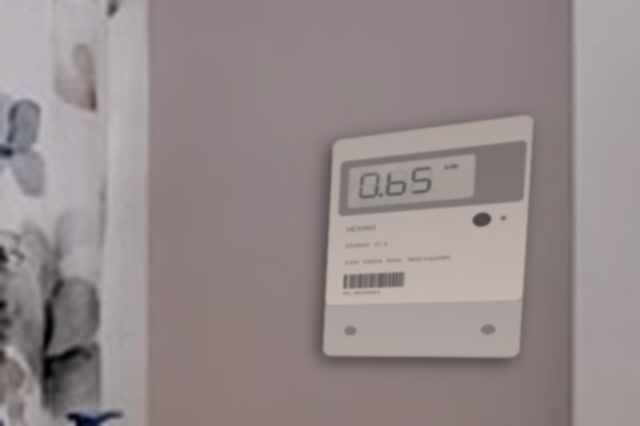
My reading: 0.65,kW
